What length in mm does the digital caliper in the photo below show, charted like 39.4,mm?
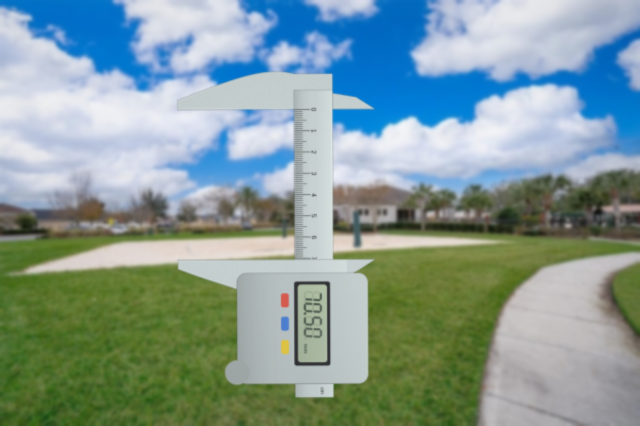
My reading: 70.50,mm
